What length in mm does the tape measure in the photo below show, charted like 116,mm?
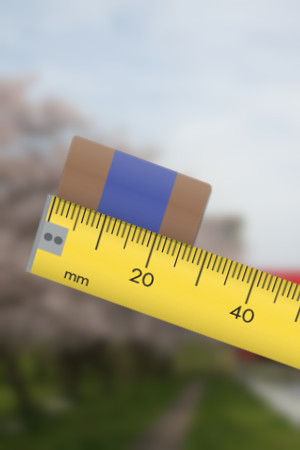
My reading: 27,mm
